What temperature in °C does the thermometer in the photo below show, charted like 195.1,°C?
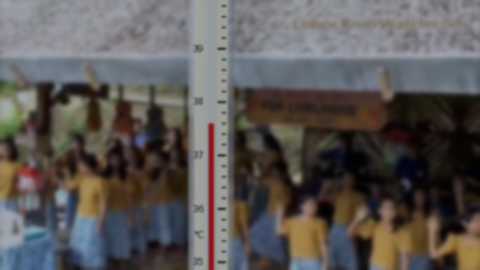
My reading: 37.6,°C
